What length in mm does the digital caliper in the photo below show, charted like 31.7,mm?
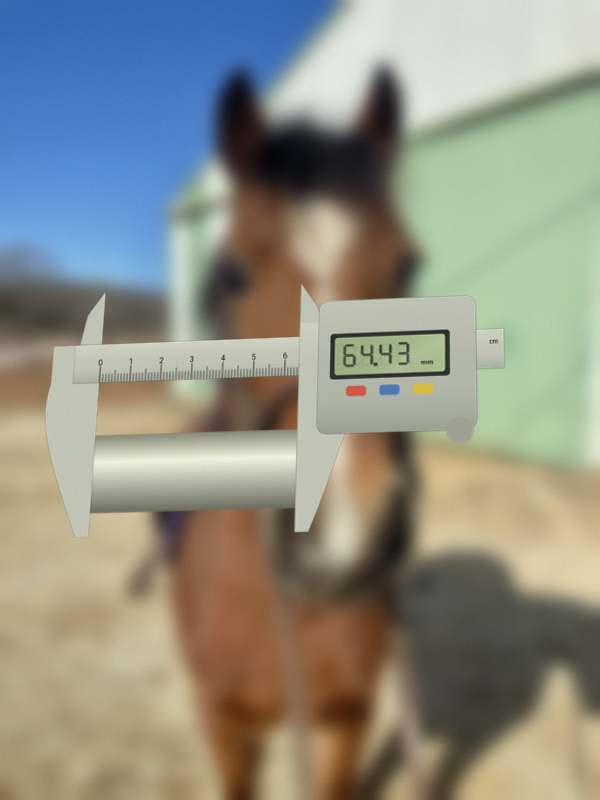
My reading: 64.43,mm
